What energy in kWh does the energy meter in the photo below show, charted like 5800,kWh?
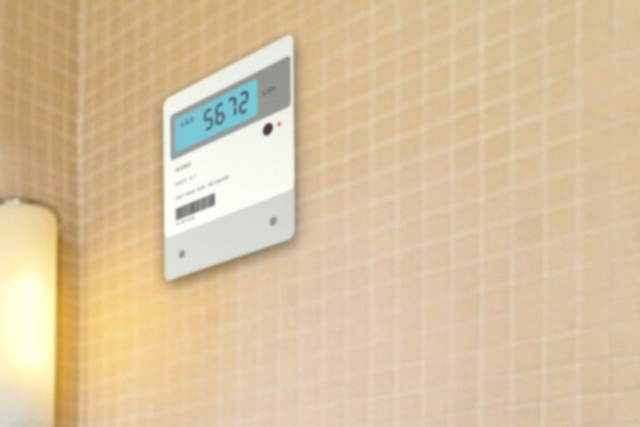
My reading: 5672,kWh
